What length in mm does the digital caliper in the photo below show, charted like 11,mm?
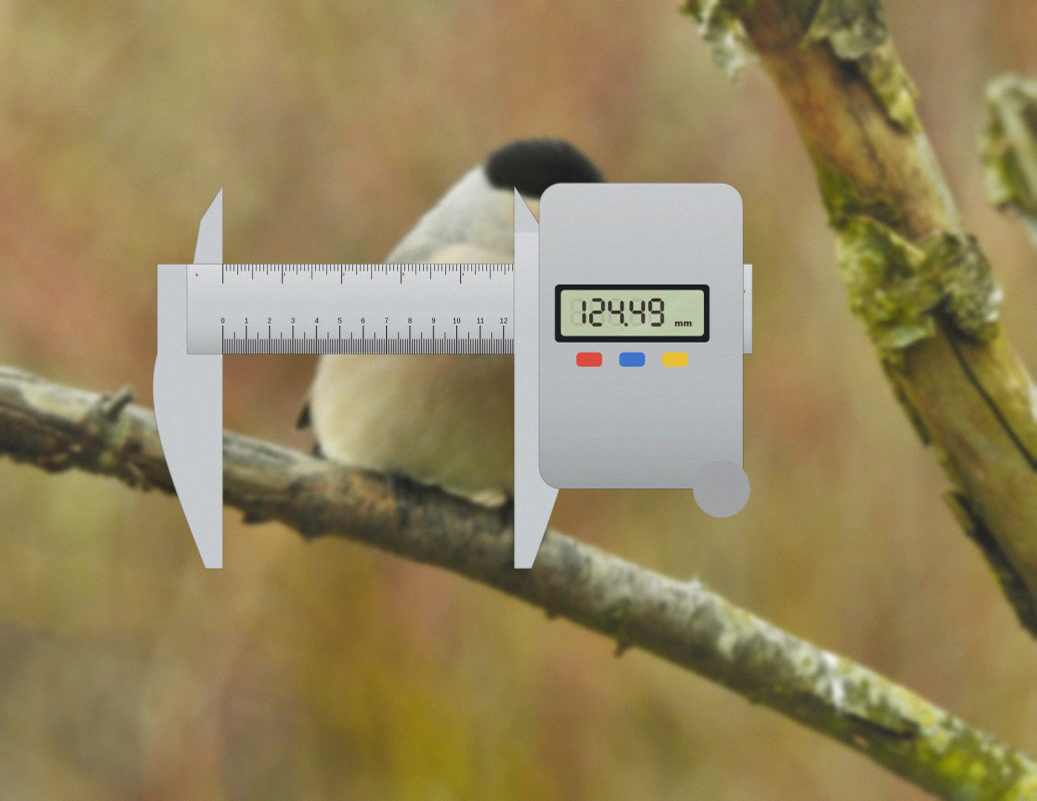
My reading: 124.49,mm
